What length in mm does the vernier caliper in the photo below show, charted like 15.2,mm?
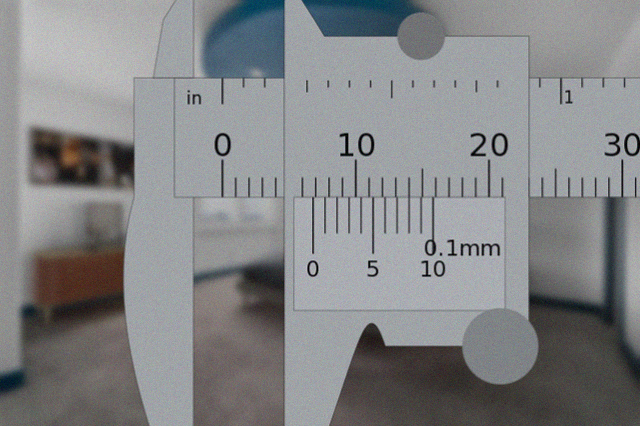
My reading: 6.8,mm
